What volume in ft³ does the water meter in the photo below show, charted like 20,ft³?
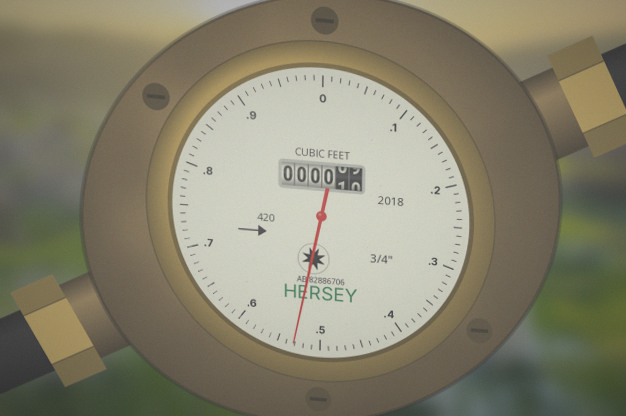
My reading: 9.53,ft³
